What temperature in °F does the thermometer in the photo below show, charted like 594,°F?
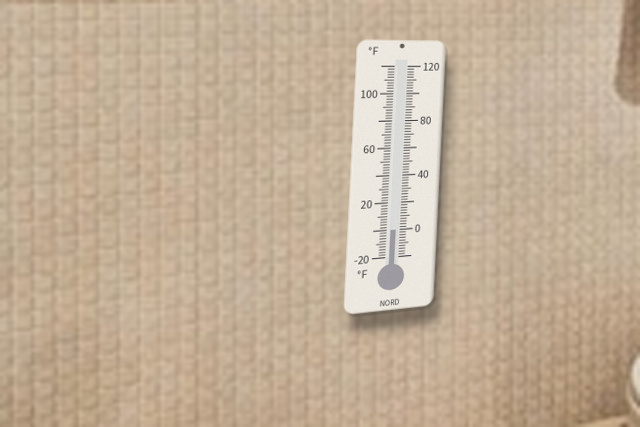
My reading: 0,°F
